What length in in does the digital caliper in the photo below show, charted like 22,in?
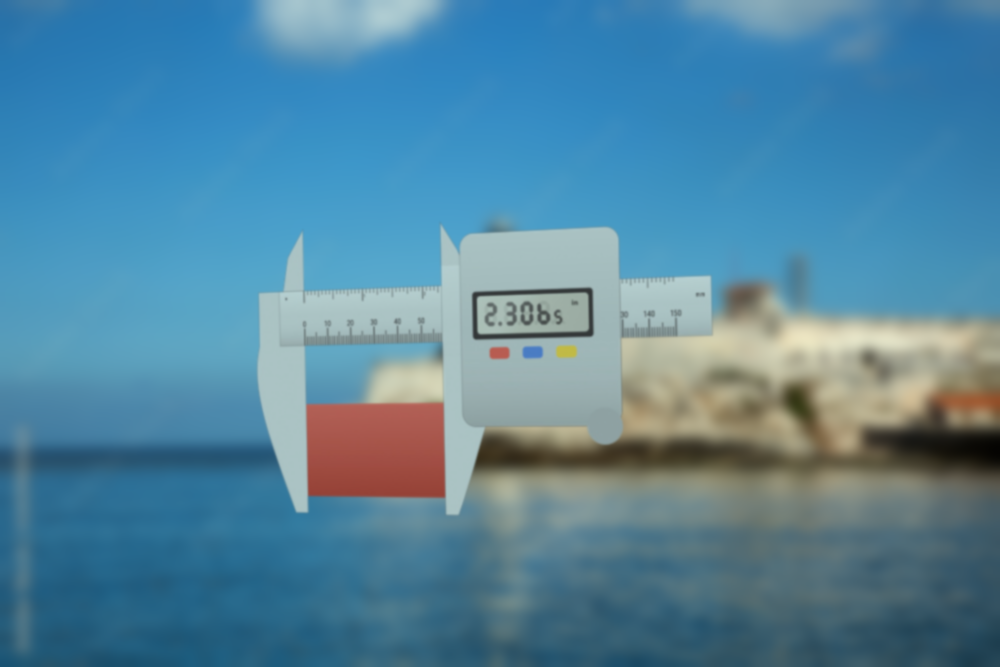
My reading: 2.3065,in
